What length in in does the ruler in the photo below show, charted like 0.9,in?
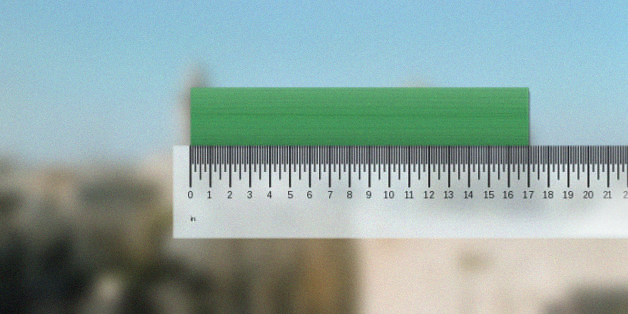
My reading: 17,in
